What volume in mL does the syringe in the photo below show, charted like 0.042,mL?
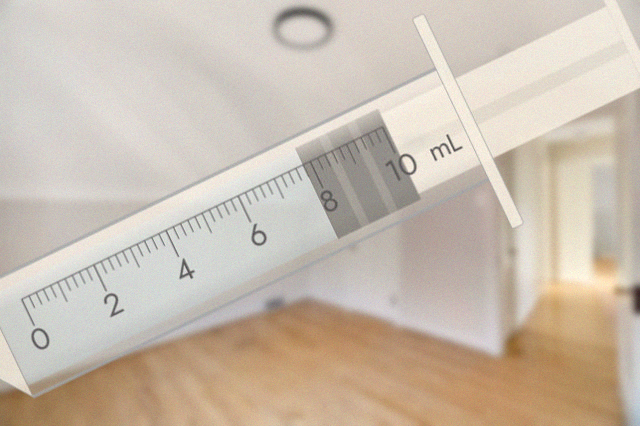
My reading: 7.8,mL
